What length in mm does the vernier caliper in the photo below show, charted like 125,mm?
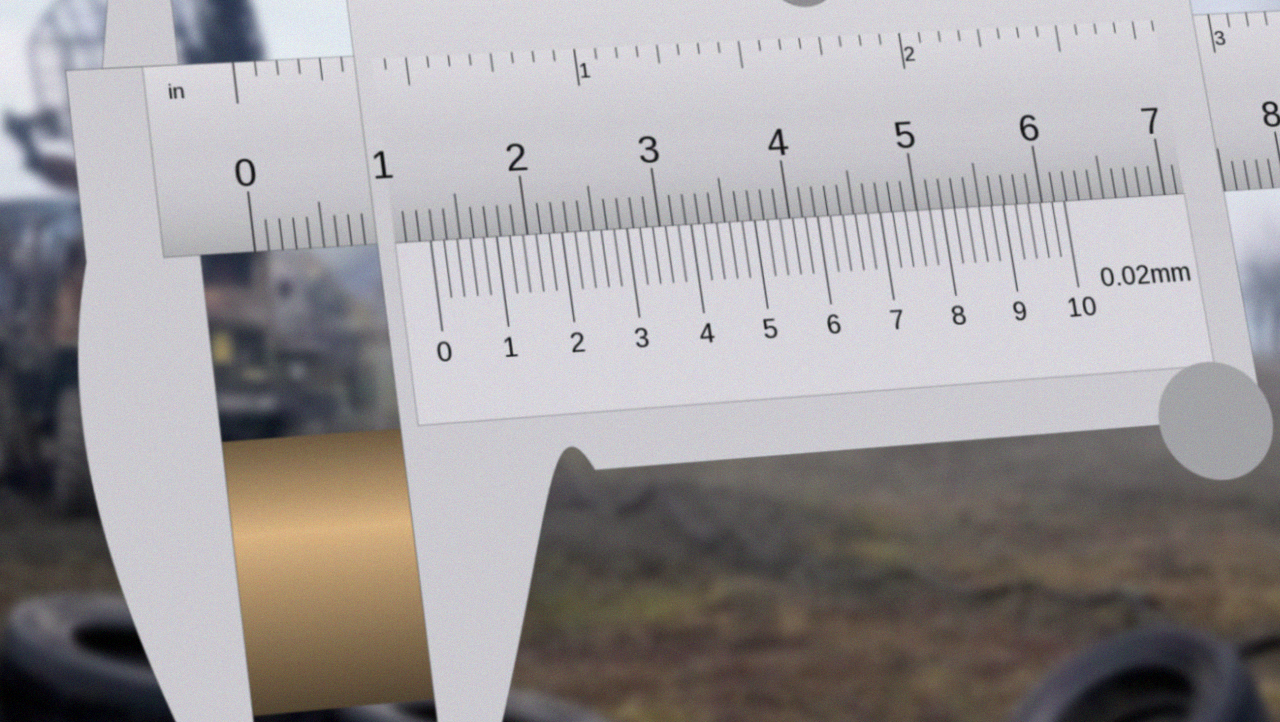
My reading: 12.8,mm
